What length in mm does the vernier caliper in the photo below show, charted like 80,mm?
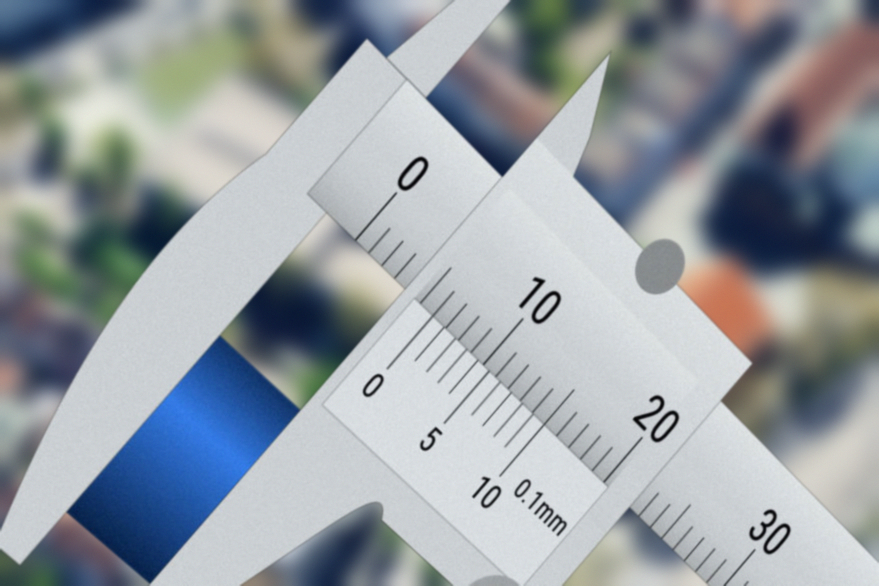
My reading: 6.0,mm
